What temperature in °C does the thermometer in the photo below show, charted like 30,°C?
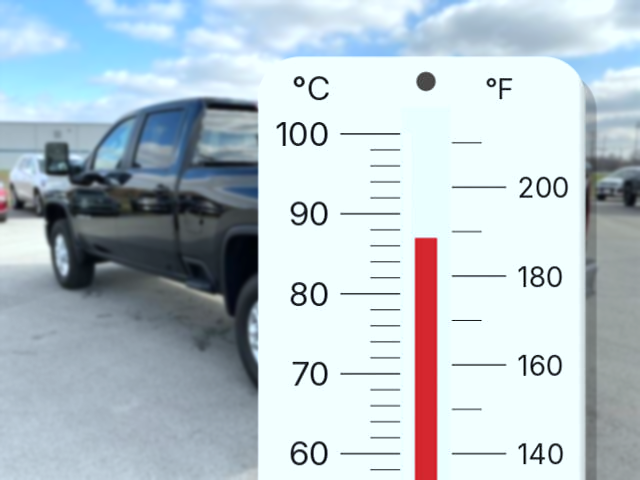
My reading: 87,°C
